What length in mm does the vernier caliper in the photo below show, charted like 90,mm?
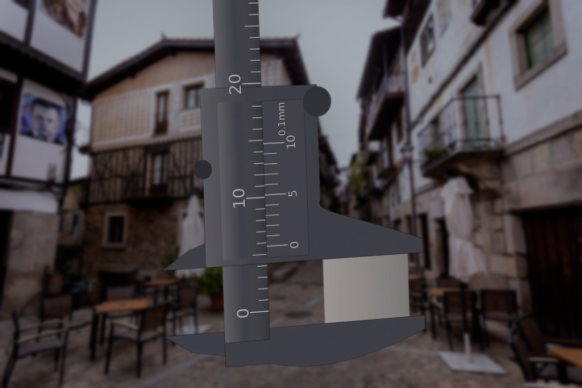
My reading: 5.7,mm
